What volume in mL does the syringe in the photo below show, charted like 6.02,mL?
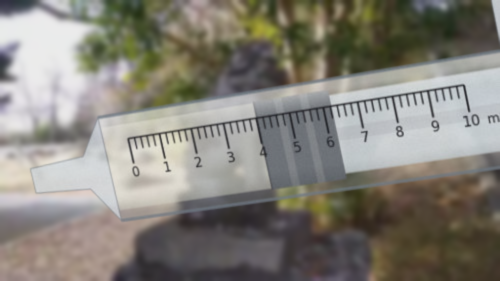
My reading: 4,mL
